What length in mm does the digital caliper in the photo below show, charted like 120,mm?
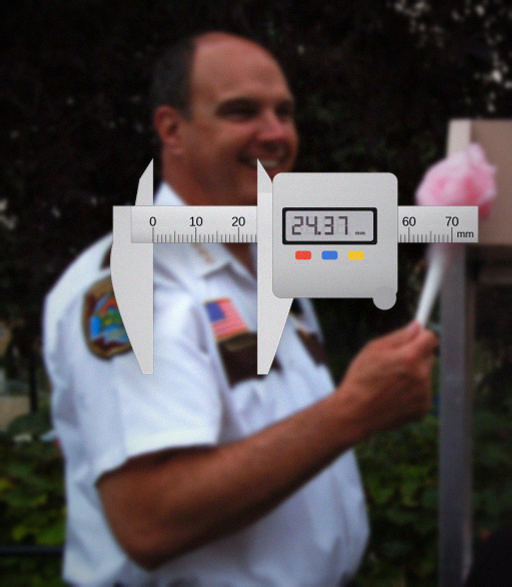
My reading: 24.37,mm
